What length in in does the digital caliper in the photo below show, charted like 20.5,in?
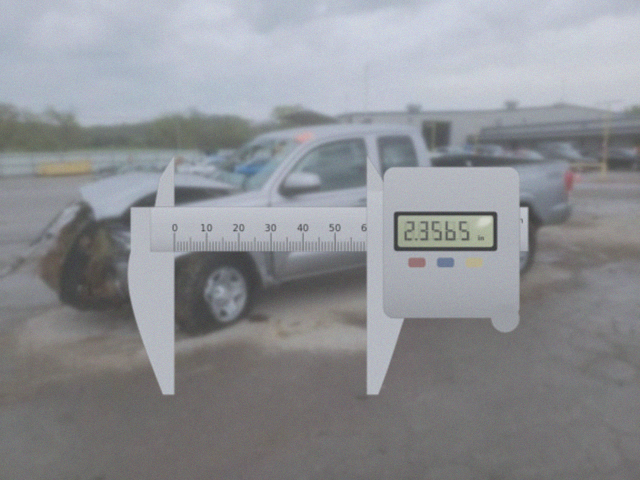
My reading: 2.3565,in
